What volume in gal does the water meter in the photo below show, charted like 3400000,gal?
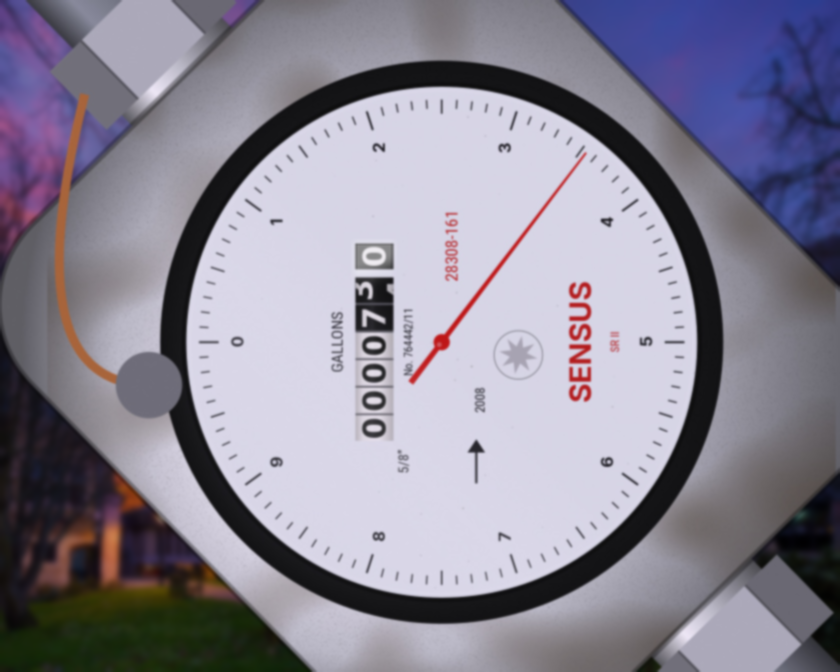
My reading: 733.5,gal
